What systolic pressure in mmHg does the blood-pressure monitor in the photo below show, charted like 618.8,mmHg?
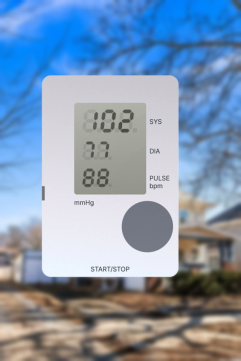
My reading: 102,mmHg
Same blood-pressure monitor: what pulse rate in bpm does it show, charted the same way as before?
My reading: 88,bpm
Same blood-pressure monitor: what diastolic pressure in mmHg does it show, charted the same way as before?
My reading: 77,mmHg
